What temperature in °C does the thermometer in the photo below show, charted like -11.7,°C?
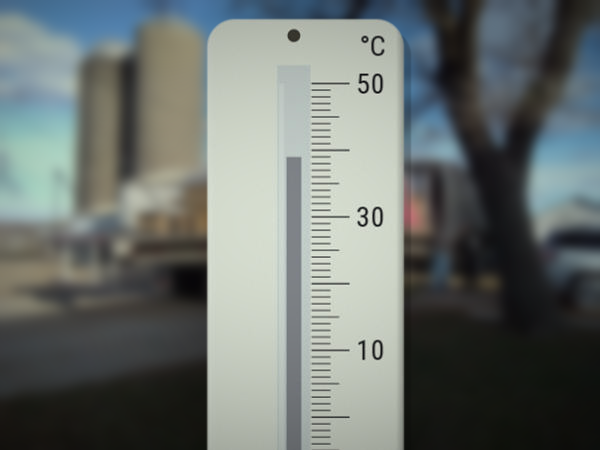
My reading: 39,°C
